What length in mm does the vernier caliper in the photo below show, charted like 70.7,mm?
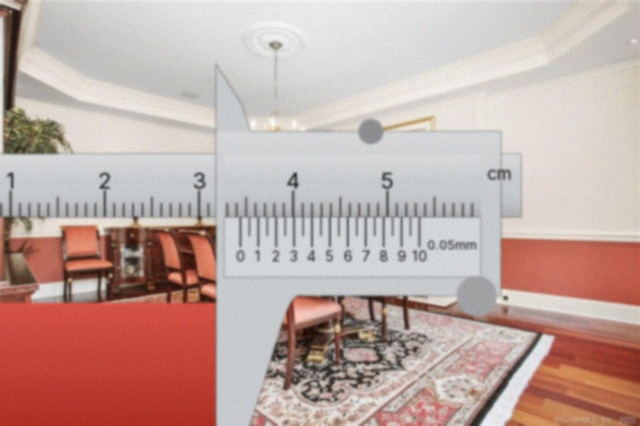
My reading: 34.4,mm
